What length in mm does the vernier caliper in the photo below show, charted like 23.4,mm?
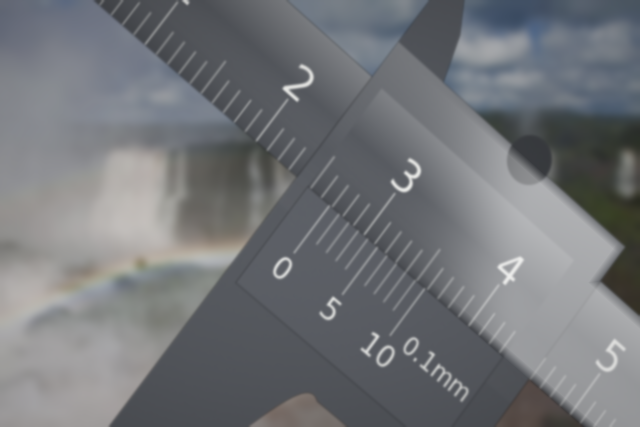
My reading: 26.8,mm
